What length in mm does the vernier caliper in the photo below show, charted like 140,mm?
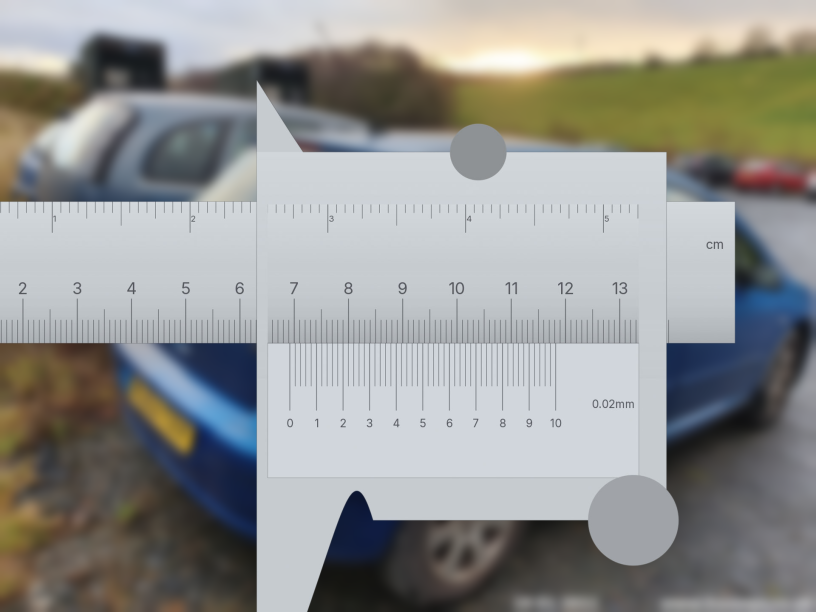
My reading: 69.2,mm
